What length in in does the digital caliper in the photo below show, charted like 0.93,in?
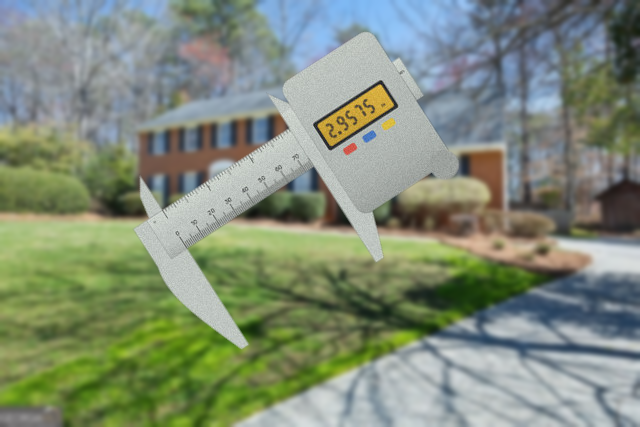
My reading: 2.9575,in
